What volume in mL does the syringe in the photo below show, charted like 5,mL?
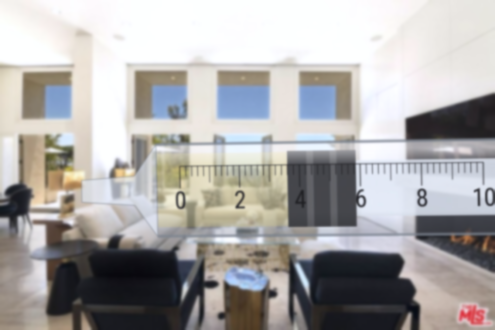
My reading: 3.6,mL
